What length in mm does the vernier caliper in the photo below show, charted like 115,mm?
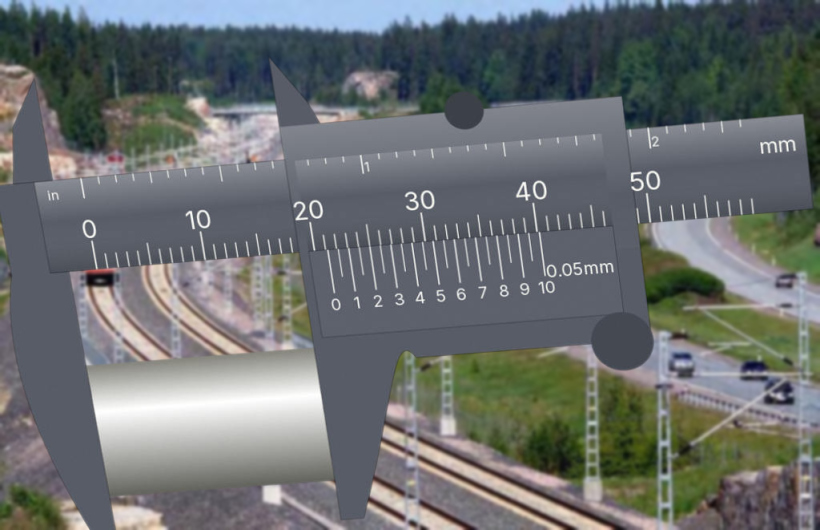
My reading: 21.2,mm
